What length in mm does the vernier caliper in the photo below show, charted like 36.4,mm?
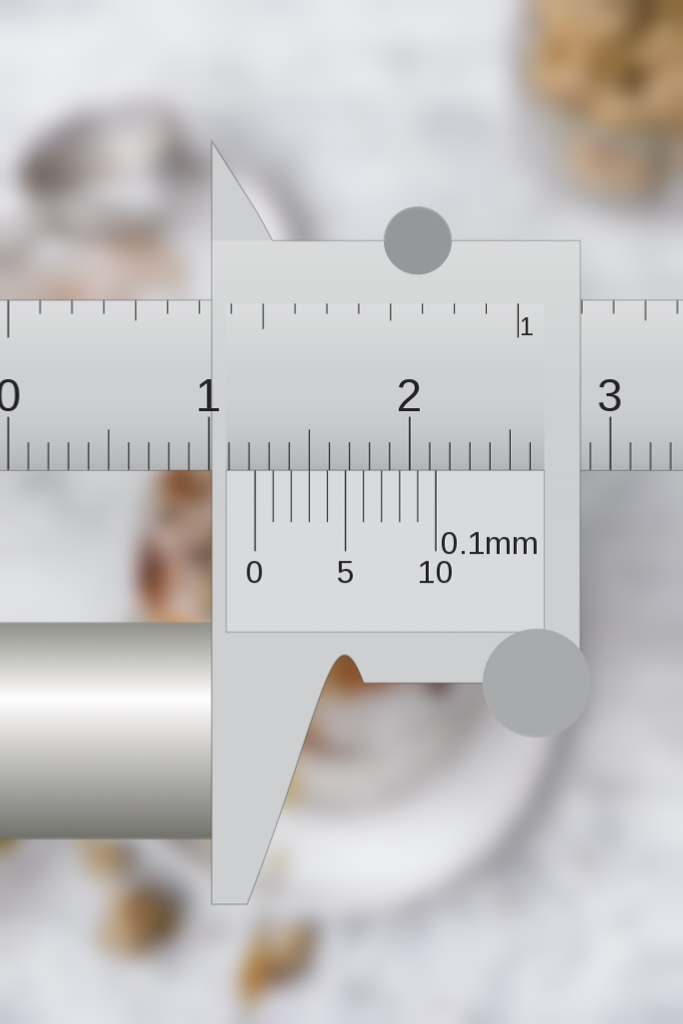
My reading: 12.3,mm
